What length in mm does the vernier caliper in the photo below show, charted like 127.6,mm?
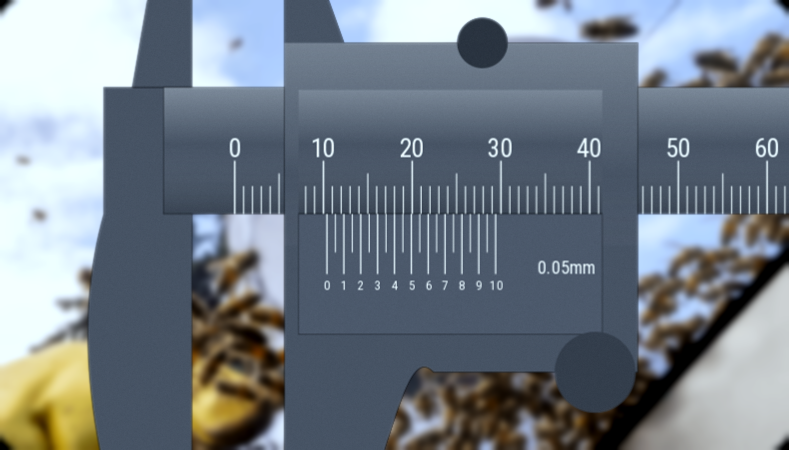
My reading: 10.4,mm
